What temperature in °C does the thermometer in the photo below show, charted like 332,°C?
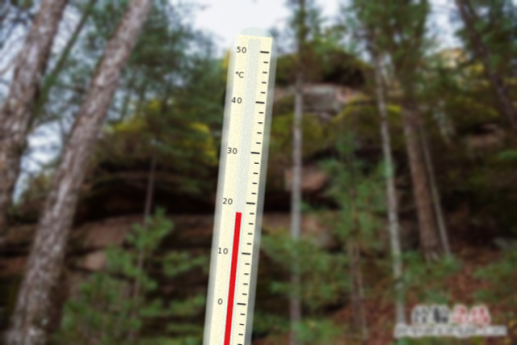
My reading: 18,°C
